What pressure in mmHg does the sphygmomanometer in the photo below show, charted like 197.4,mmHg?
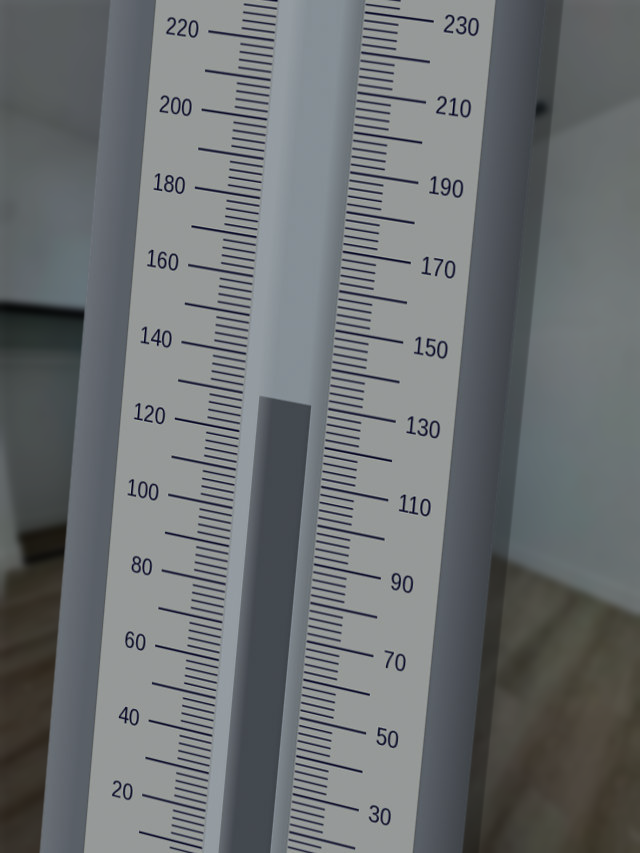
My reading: 130,mmHg
